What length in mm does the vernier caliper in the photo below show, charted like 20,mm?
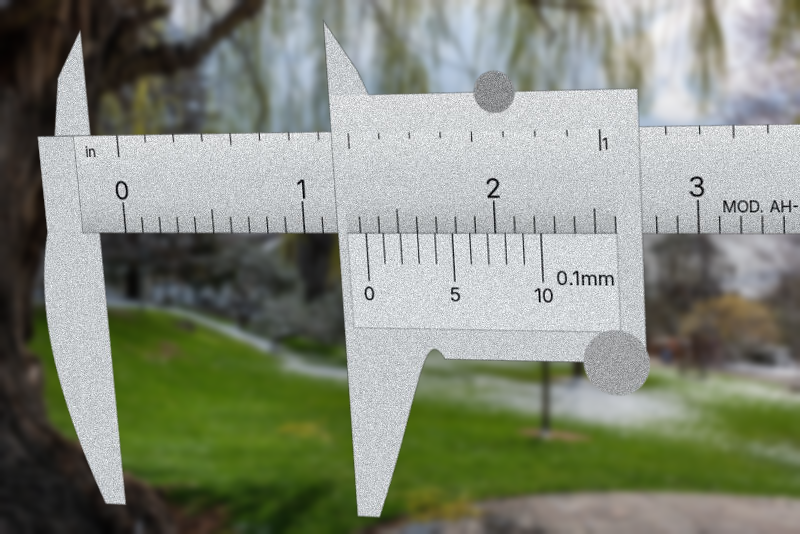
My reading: 13.3,mm
